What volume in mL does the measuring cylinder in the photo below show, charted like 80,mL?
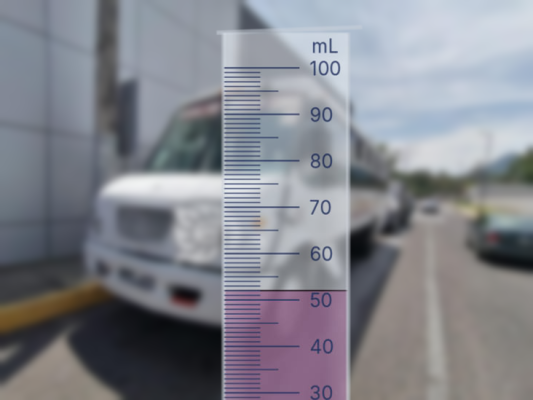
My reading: 52,mL
